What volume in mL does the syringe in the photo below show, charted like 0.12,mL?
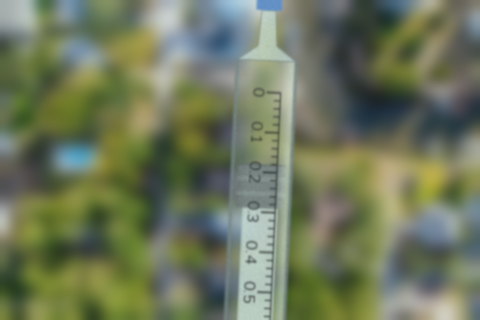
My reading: 0.18,mL
